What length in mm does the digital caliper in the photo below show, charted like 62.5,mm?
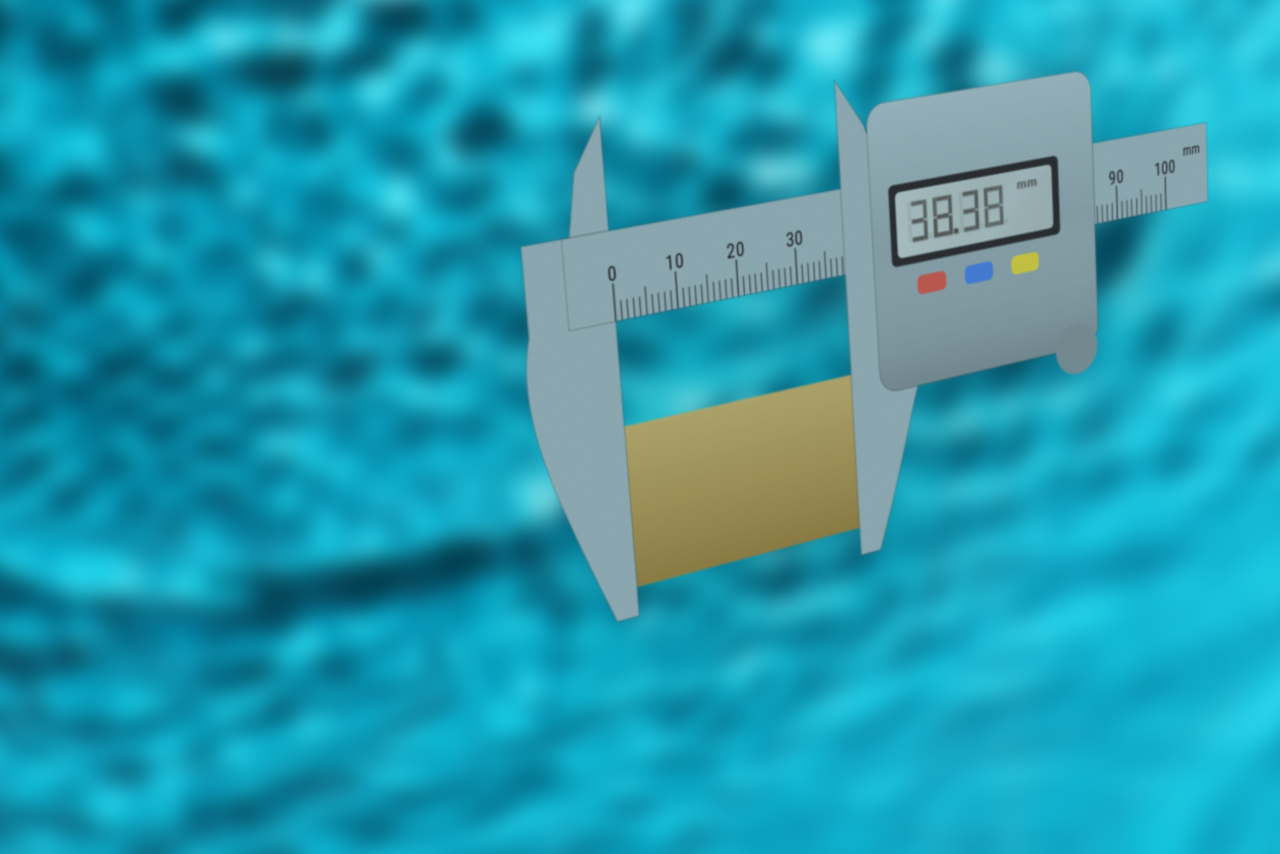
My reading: 38.38,mm
